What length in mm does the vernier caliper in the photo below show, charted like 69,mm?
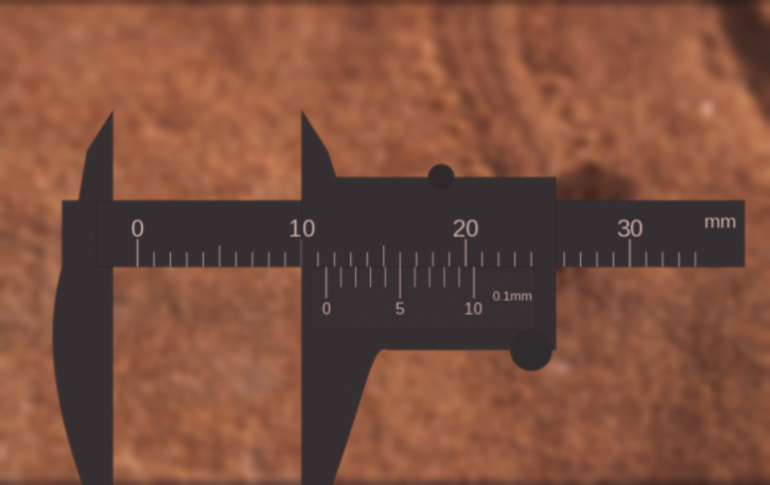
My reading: 11.5,mm
